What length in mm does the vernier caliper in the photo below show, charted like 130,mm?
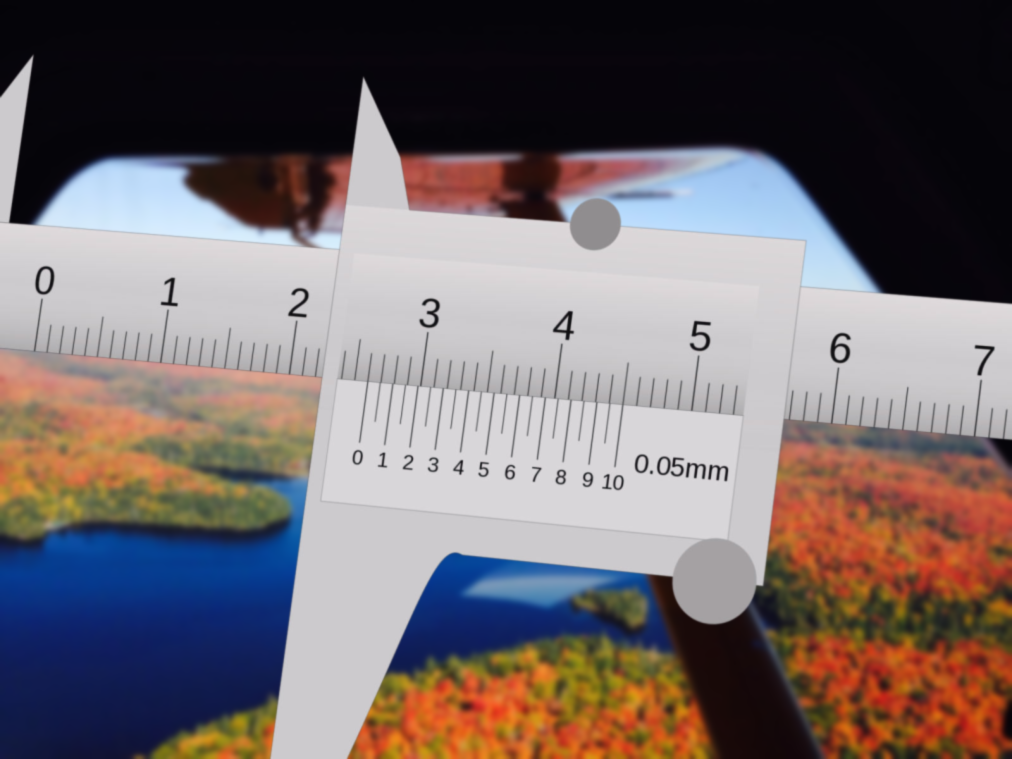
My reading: 26.0,mm
